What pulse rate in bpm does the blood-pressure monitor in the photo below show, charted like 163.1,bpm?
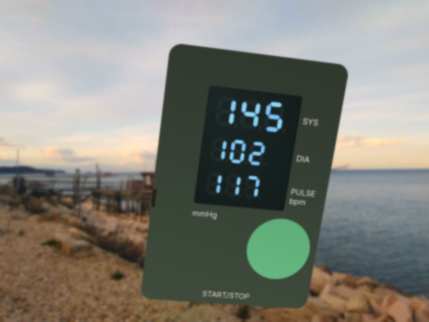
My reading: 117,bpm
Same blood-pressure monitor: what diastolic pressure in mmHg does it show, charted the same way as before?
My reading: 102,mmHg
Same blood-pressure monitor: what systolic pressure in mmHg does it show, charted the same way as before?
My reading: 145,mmHg
